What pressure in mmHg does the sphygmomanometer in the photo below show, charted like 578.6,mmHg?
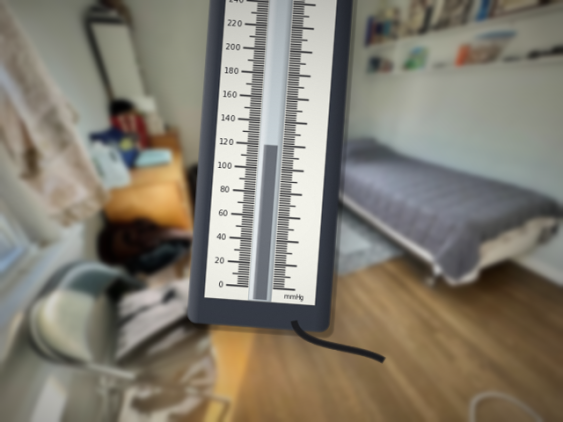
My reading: 120,mmHg
